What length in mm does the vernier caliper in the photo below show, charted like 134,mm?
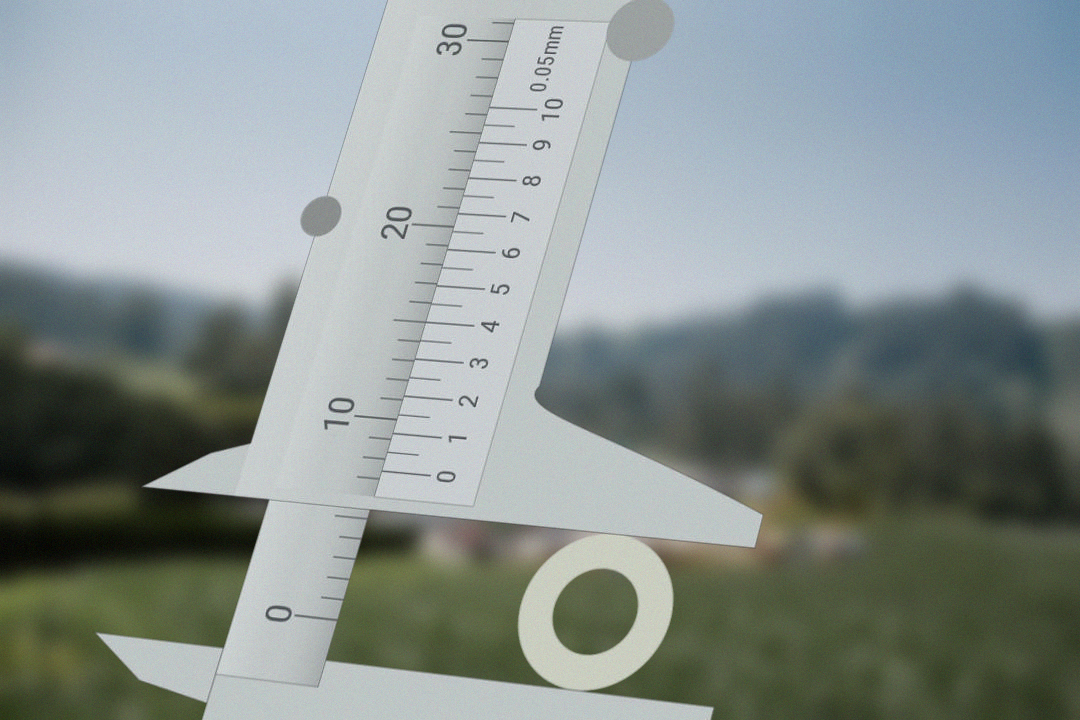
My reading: 7.4,mm
